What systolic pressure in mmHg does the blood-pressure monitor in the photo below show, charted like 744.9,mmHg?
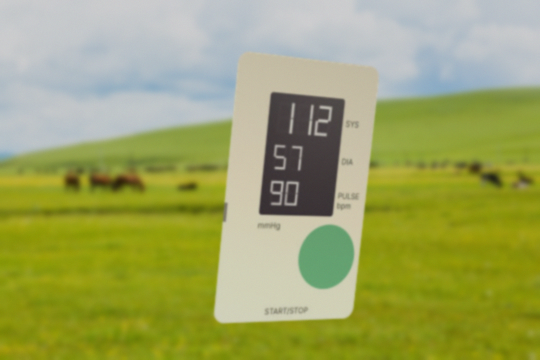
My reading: 112,mmHg
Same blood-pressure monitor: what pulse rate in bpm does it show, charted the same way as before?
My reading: 90,bpm
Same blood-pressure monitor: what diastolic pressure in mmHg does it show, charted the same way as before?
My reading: 57,mmHg
